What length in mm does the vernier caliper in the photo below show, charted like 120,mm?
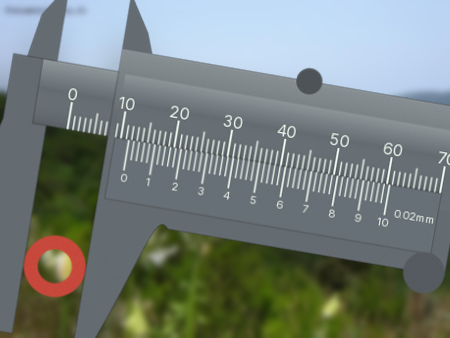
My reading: 11.5,mm
